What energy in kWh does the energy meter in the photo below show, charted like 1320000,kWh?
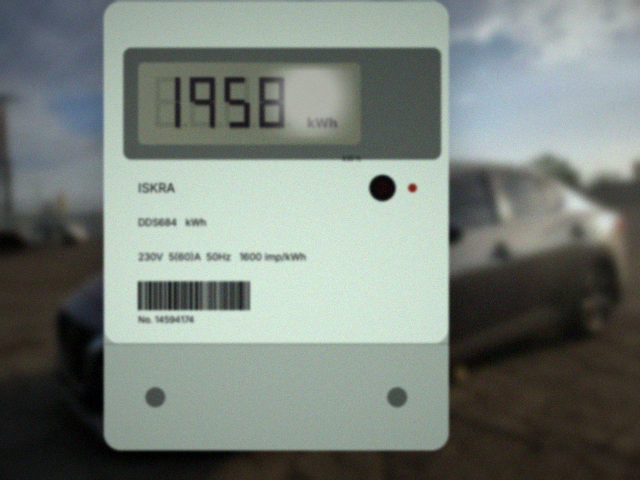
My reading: 1958,kWh
